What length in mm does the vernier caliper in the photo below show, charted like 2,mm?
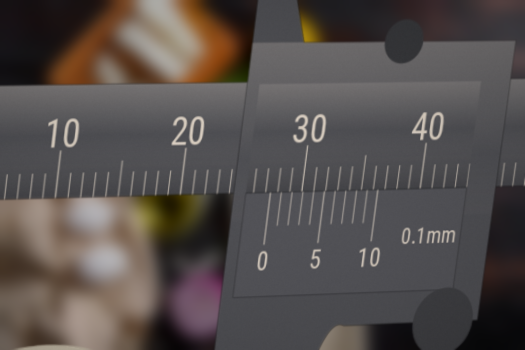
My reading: 27.4,mm
